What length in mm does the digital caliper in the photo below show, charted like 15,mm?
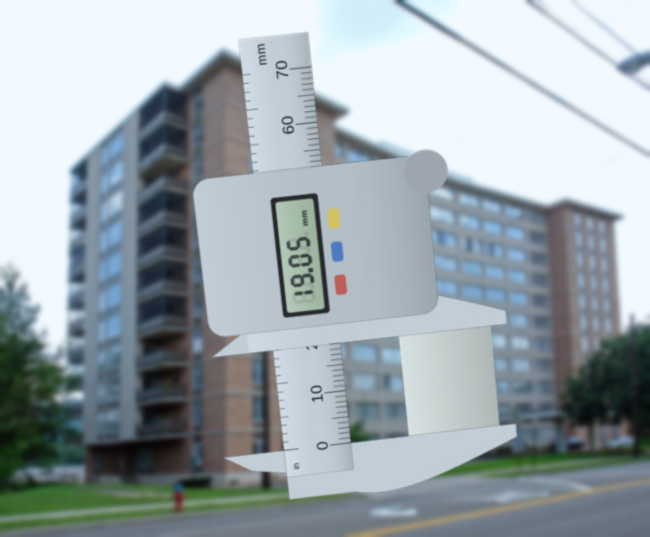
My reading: 19.05,mm
